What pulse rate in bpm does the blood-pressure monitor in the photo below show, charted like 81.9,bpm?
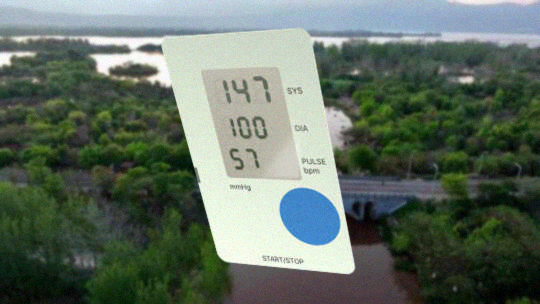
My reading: 57,bpm
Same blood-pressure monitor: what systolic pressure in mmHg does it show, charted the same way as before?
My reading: 147,mmHg
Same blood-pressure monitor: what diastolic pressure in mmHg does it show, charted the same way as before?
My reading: 100,mmHg
